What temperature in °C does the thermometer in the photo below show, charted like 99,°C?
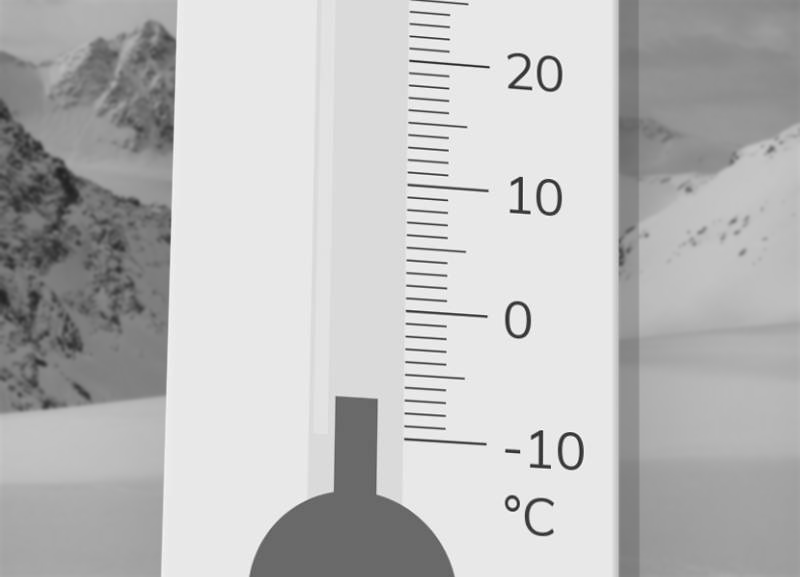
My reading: -7,°C
